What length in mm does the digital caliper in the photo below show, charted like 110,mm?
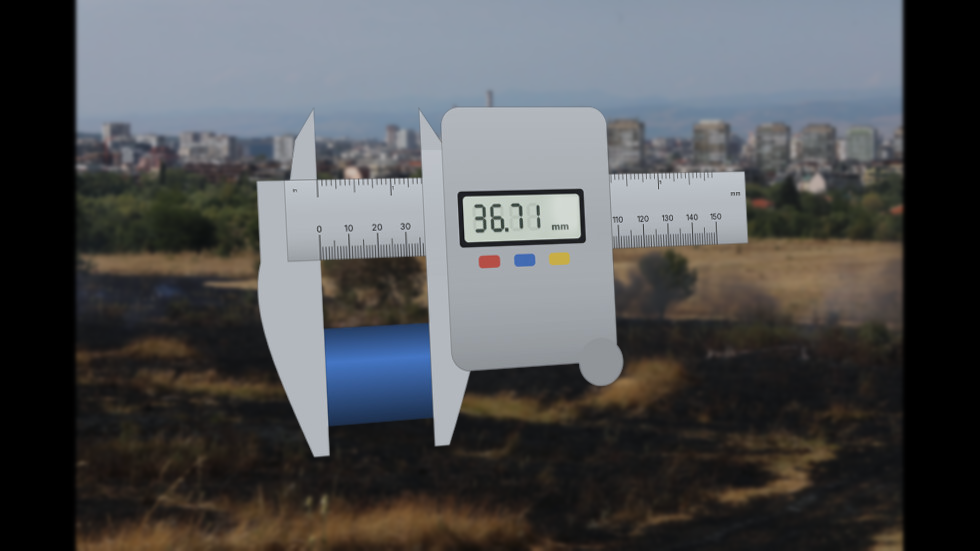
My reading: 36.71,mm
